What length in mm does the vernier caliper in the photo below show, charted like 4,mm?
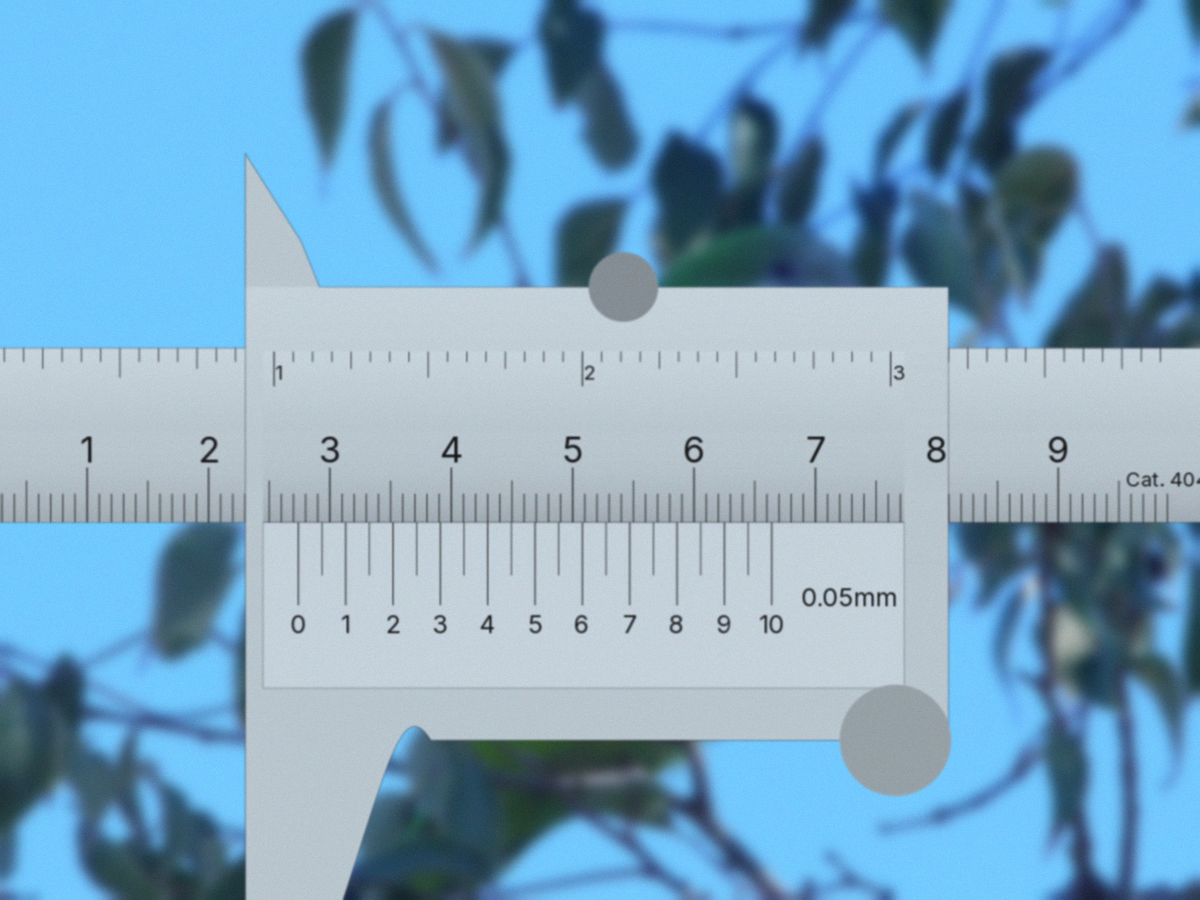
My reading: 27.4,mm
